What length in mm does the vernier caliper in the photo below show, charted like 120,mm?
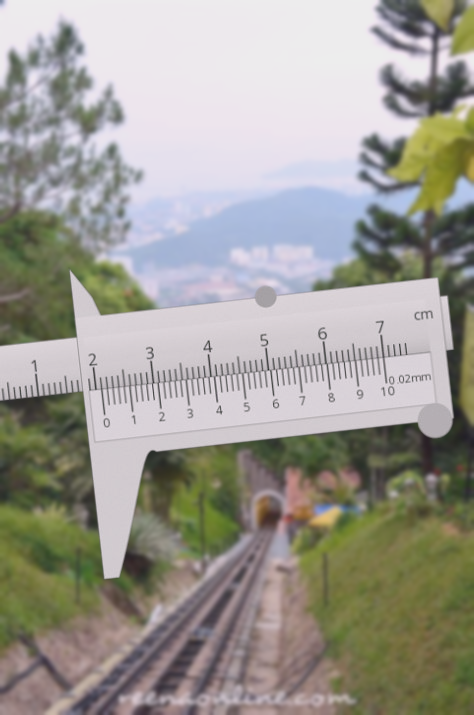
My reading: 21.0,mm
